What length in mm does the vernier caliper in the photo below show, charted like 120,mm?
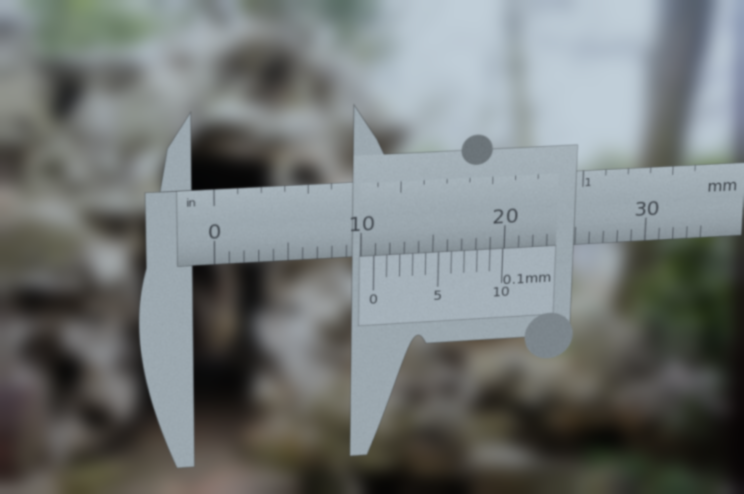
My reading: 10.9,mm
